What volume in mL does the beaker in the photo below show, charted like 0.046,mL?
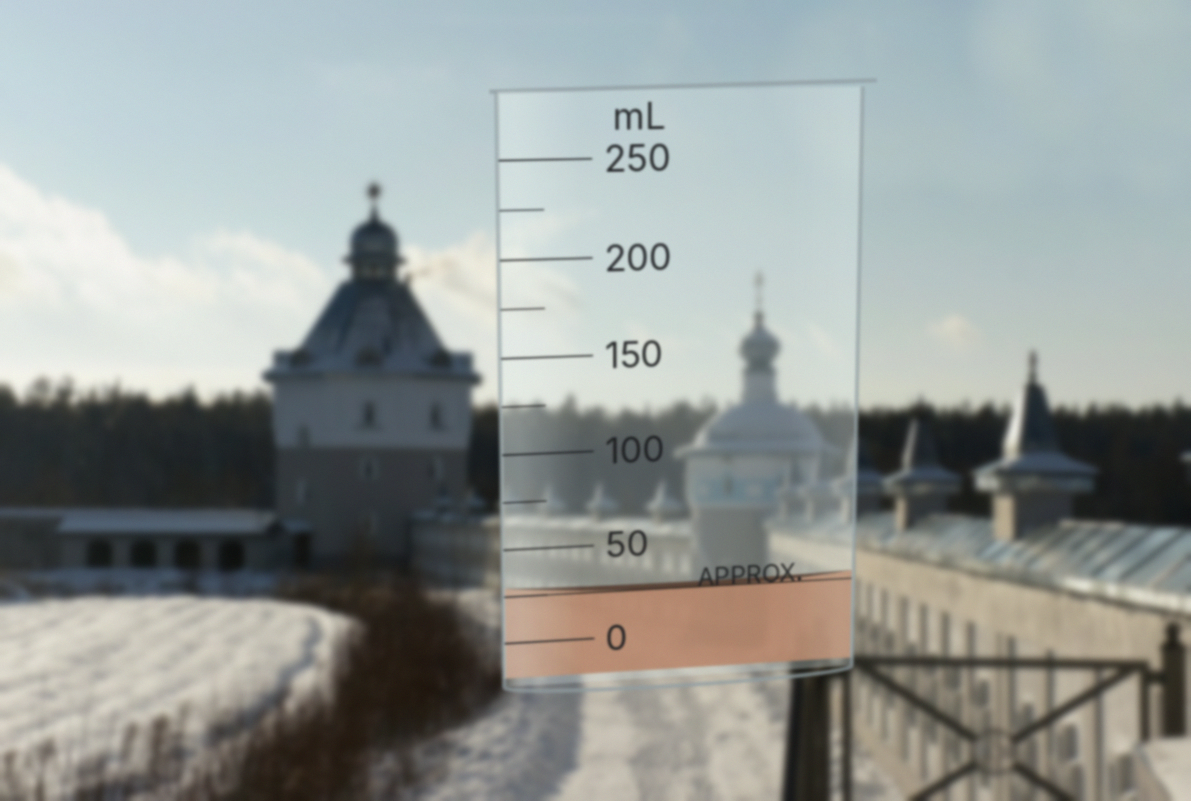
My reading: 25,mL
